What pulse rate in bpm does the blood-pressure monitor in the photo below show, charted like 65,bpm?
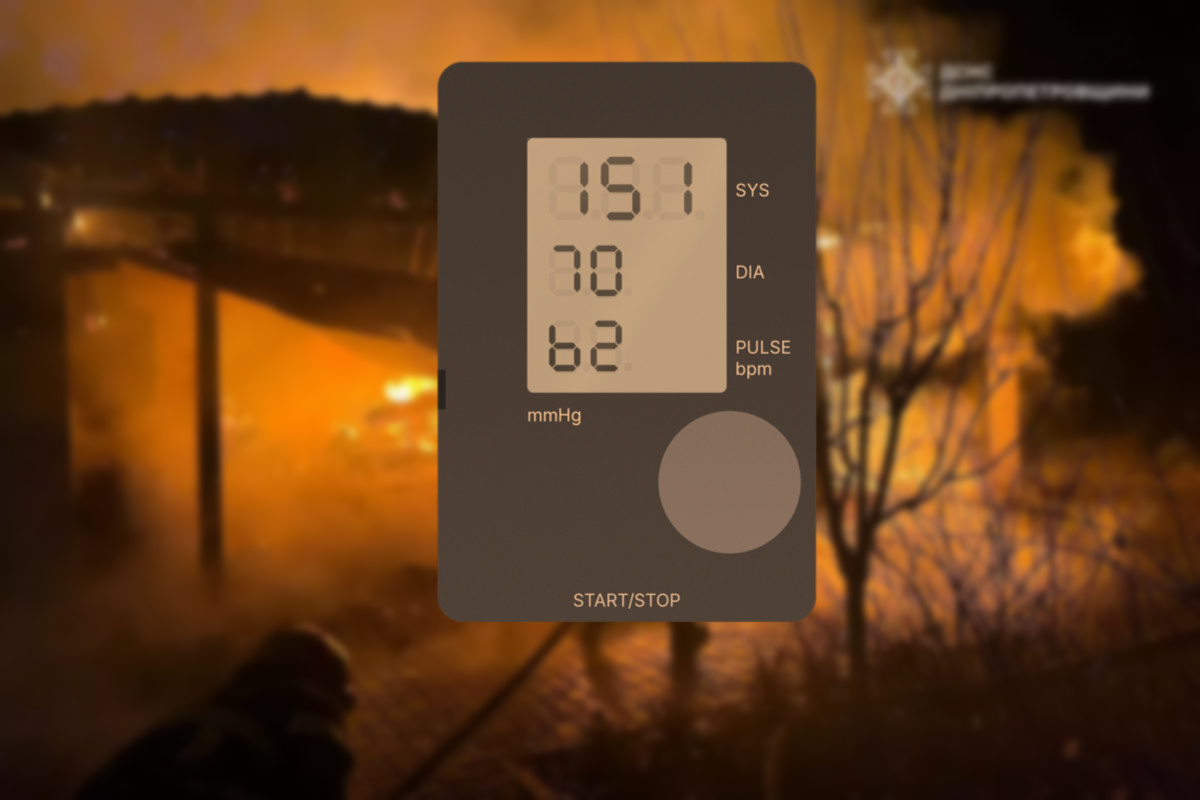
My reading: 62,bpm
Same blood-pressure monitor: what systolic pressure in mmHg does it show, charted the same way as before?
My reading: 151,mmHg
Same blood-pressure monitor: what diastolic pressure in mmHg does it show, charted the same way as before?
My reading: 70,mmHg
